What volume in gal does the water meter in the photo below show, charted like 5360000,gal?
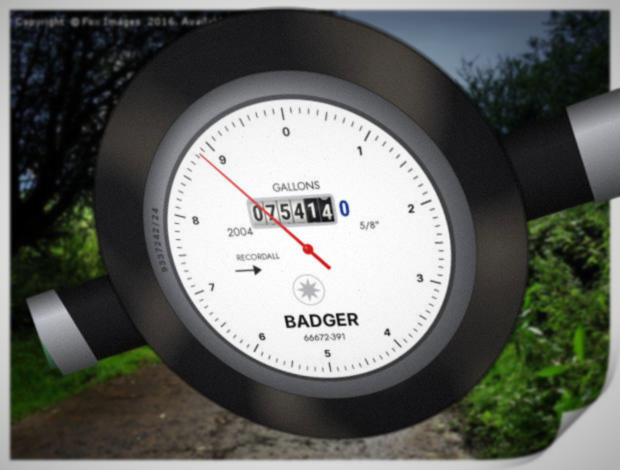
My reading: 754138.8,gal
